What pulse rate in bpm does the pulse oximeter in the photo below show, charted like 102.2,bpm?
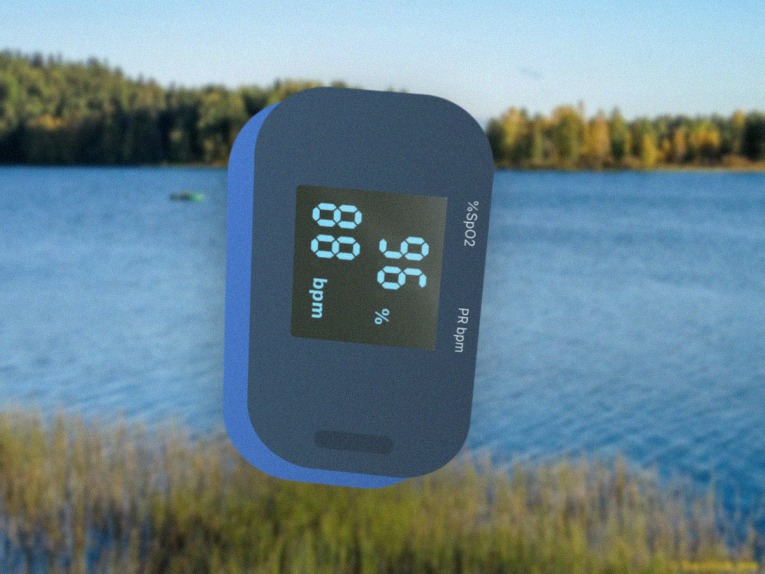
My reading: 88,bpm
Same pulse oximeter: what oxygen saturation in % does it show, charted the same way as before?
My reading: 96,%
